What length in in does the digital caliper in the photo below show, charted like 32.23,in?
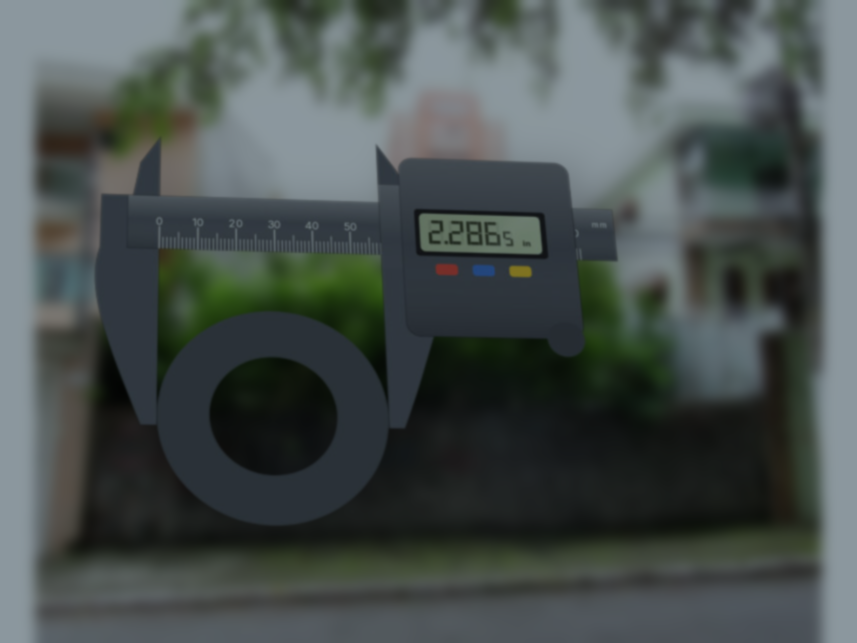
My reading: 2.2865,in
